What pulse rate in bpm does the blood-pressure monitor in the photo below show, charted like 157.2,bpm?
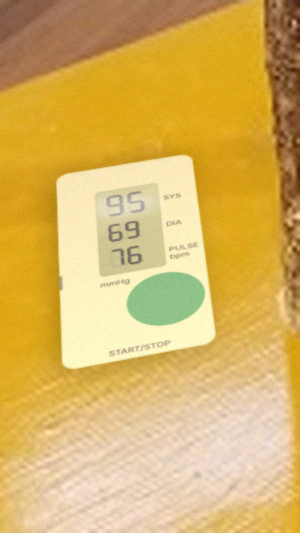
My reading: 76,bpm
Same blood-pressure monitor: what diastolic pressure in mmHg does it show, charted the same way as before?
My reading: 69,mmHg
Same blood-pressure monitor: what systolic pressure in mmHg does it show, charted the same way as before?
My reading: 95,mmHg
